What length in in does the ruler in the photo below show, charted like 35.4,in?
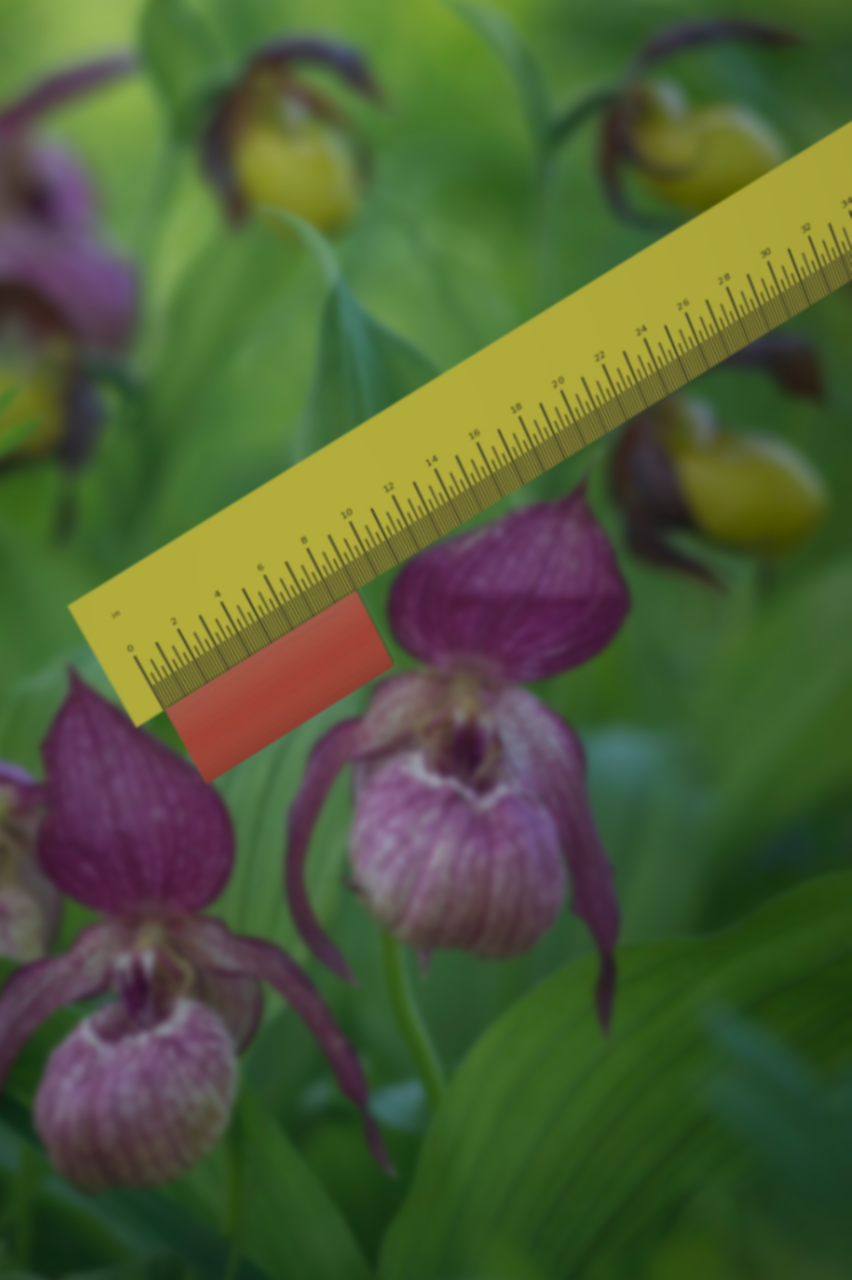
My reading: 9,in
